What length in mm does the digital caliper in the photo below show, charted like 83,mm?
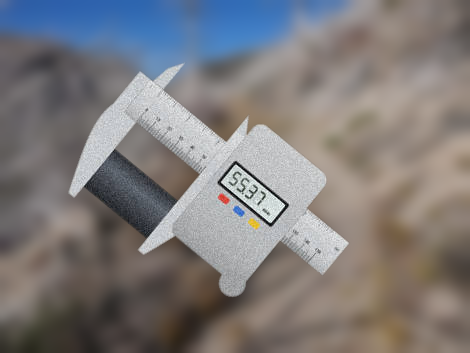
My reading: 55.37,mm
